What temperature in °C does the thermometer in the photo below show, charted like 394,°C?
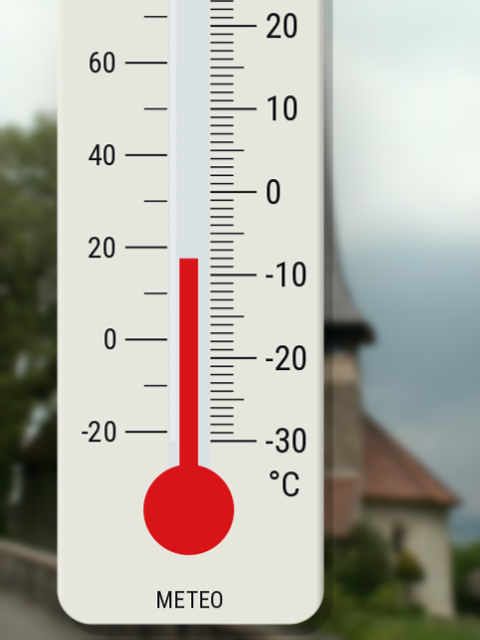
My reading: -8,°C
